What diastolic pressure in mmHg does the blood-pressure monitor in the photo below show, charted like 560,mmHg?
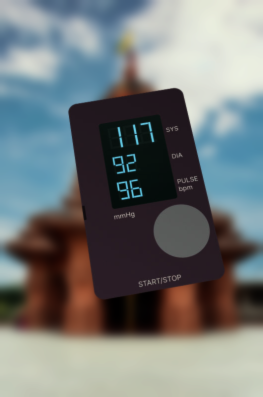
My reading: 92,mmHg
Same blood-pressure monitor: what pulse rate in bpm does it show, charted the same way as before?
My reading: 96,bpm
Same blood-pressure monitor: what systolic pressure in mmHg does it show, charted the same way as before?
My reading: 117,mmHg
